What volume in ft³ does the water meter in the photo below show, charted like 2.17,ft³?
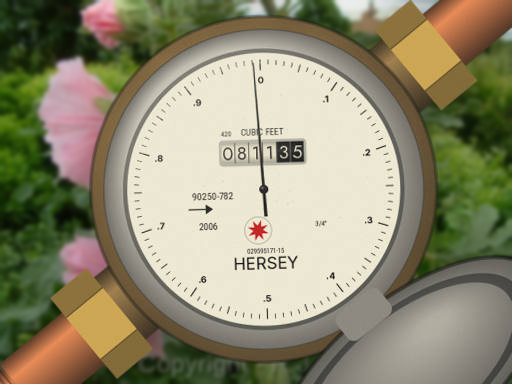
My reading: 81134.99,ft³
